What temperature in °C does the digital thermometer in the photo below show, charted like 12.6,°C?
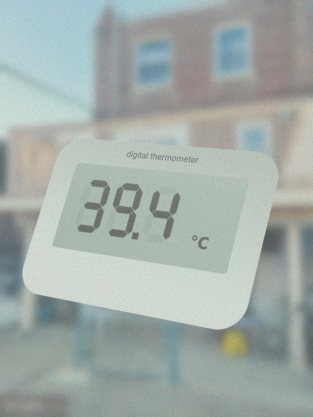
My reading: 39.4,°C
